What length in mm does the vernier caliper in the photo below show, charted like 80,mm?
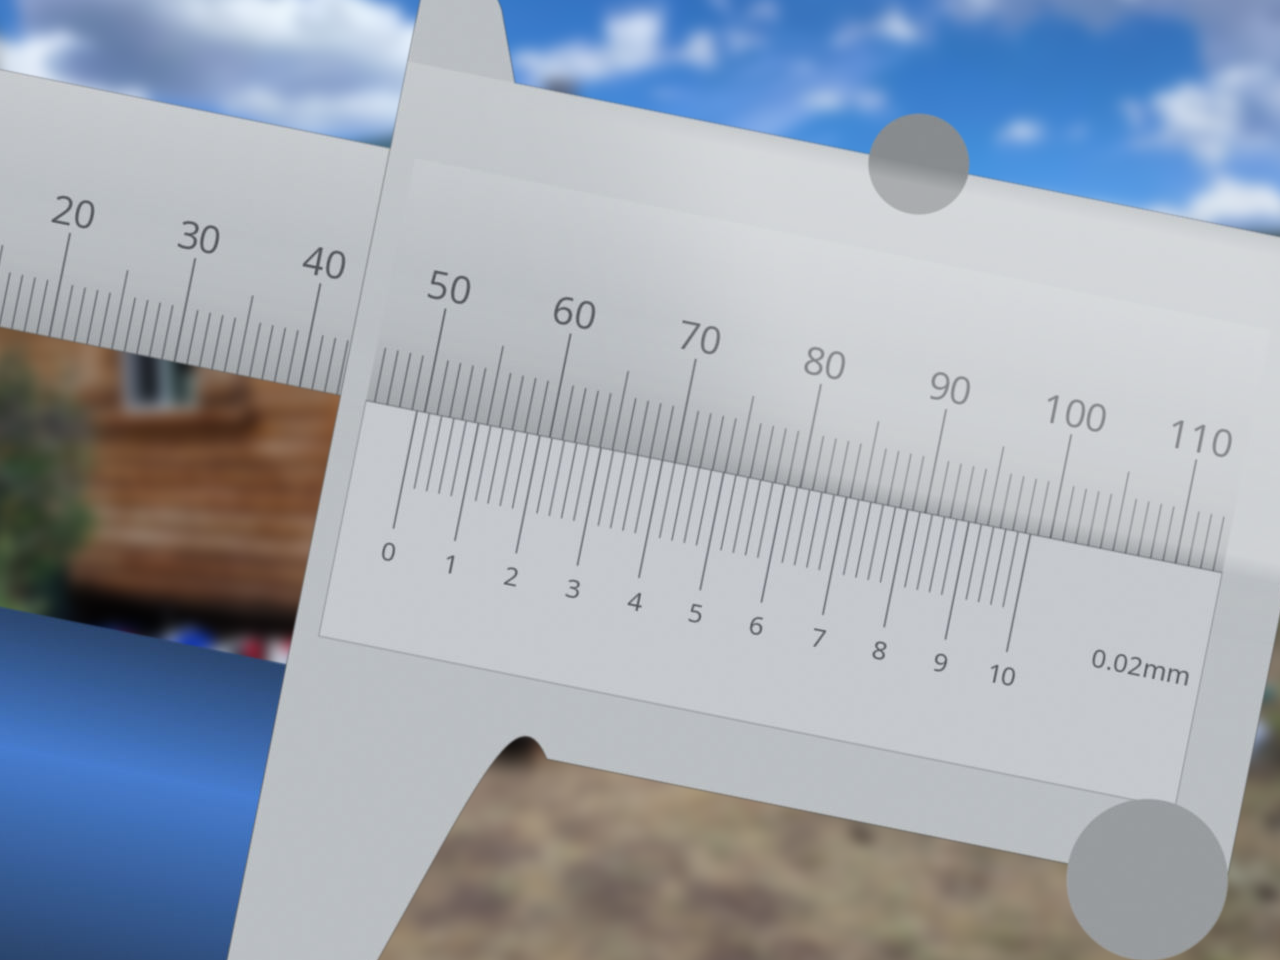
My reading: 49.4,mm
